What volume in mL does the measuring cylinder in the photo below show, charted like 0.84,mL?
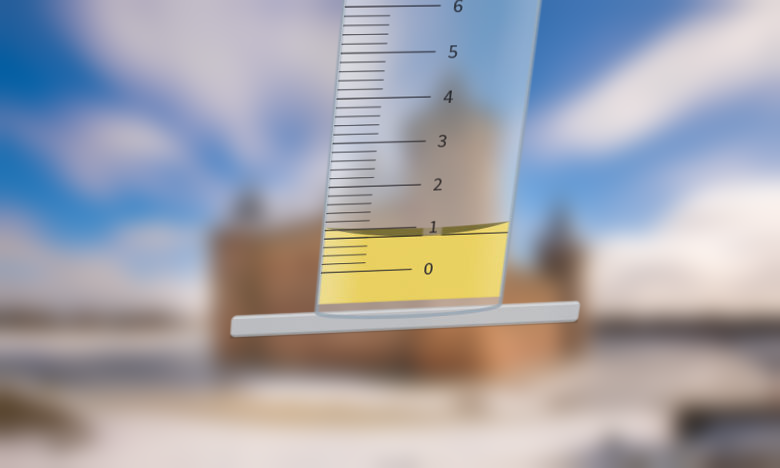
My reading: 0.8,mL
